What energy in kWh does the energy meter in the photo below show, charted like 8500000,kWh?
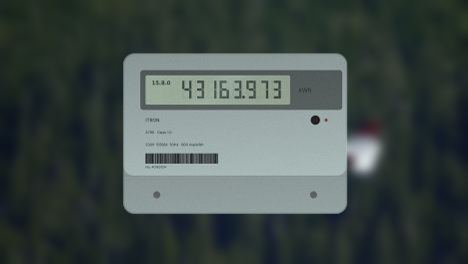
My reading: 43163.973,kWh
